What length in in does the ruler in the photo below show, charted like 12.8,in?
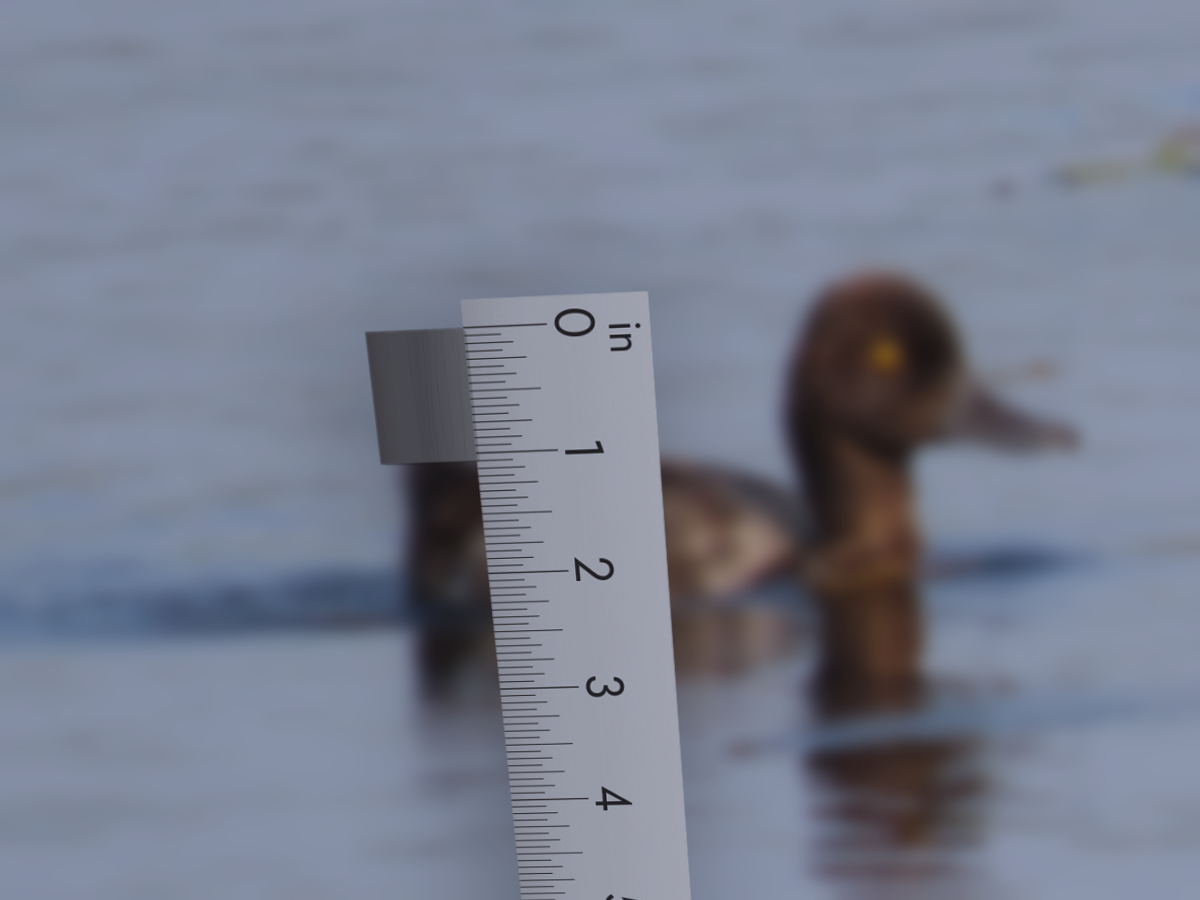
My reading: 1.0625,in
